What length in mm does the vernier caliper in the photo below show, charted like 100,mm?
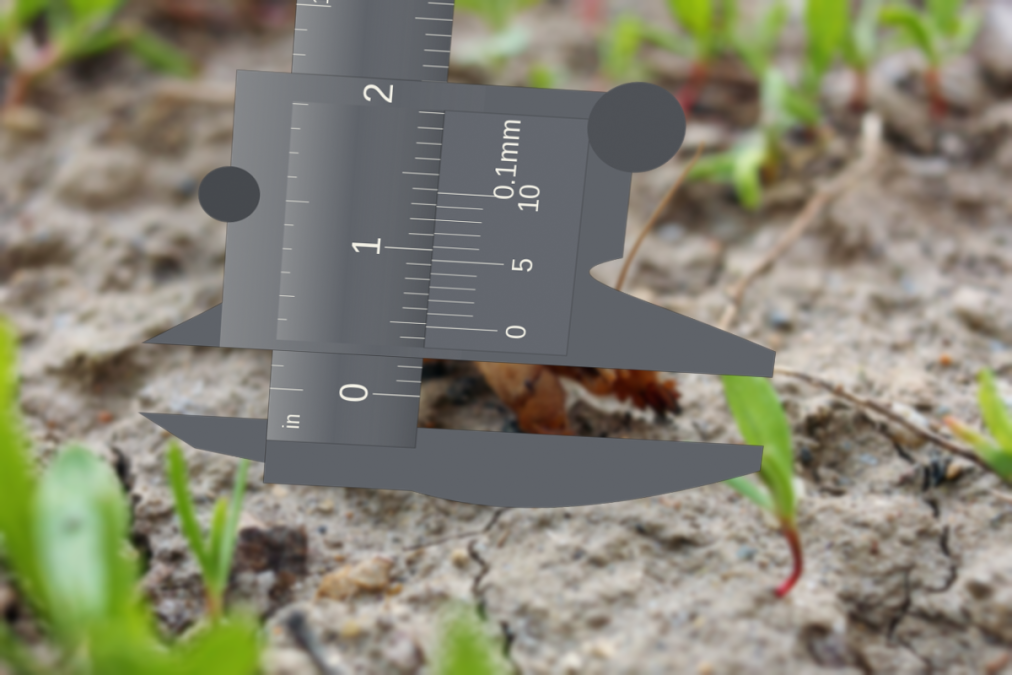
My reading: 4.8,mm
